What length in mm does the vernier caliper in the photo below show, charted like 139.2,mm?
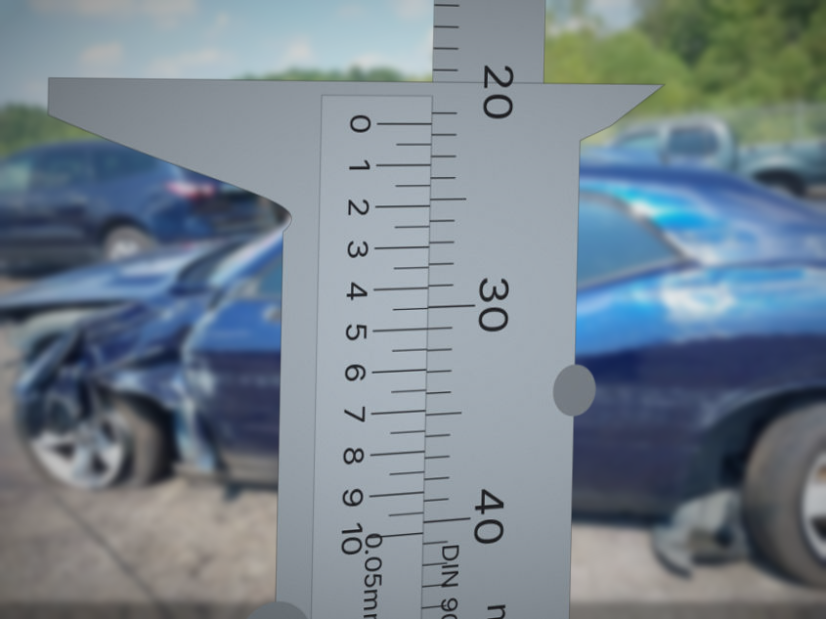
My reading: 21.5,mm
